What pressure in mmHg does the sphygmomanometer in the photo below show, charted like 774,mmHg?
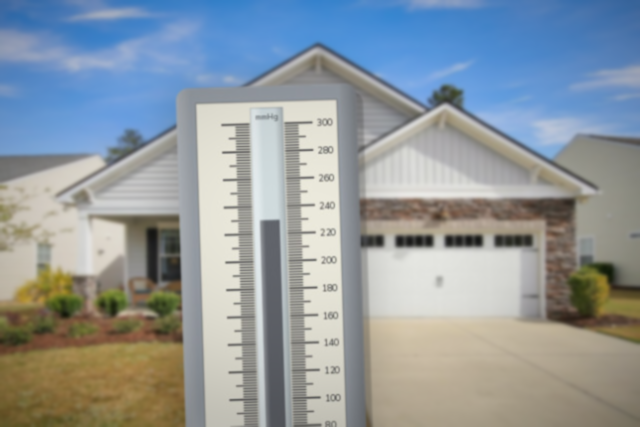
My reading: 230,mmHg
